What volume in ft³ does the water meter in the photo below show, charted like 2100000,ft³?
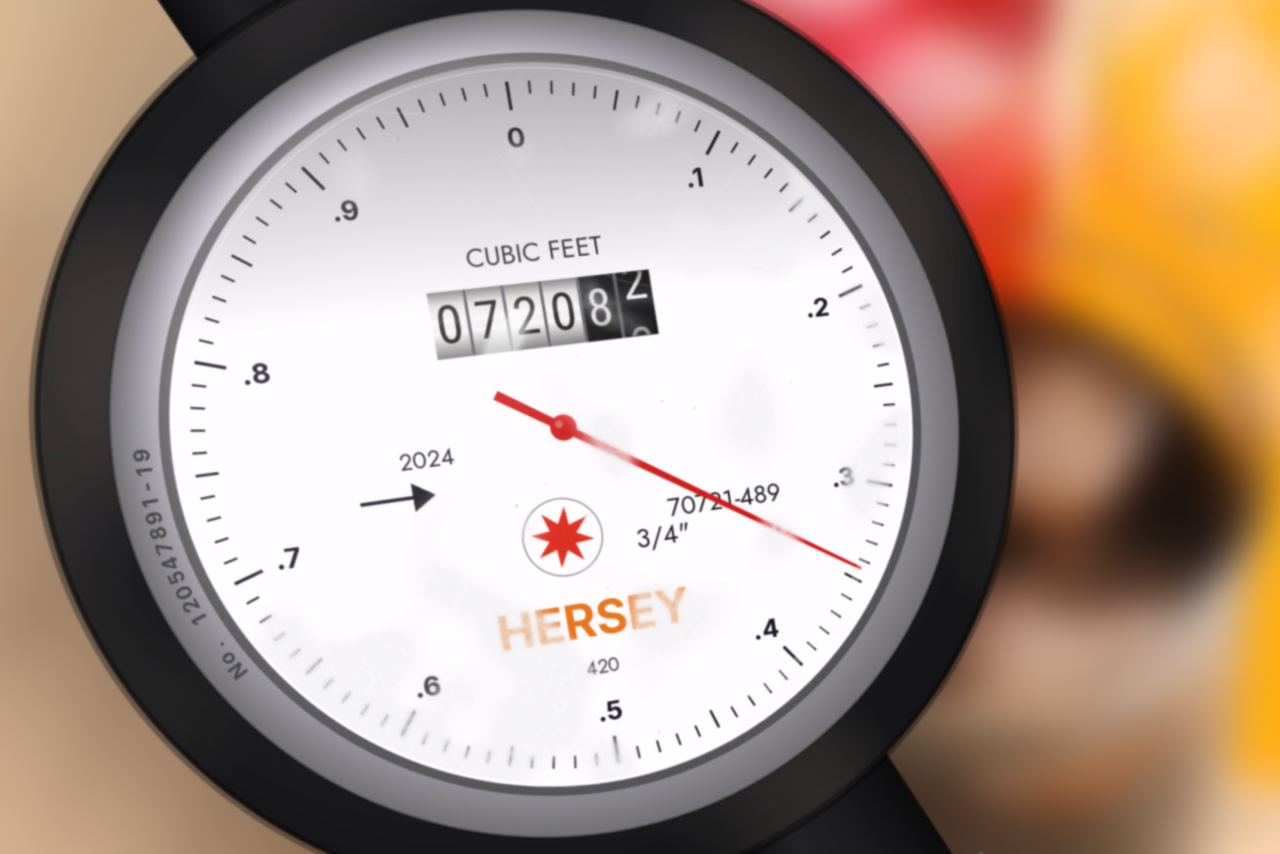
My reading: 72082.34,ft³
